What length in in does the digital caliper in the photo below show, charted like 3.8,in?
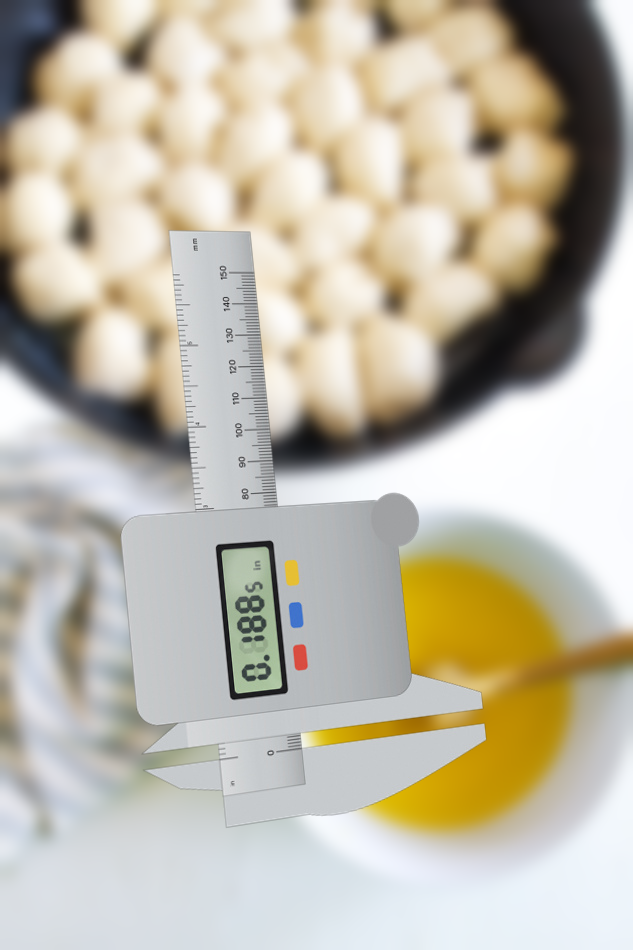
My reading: 0.1885,in
